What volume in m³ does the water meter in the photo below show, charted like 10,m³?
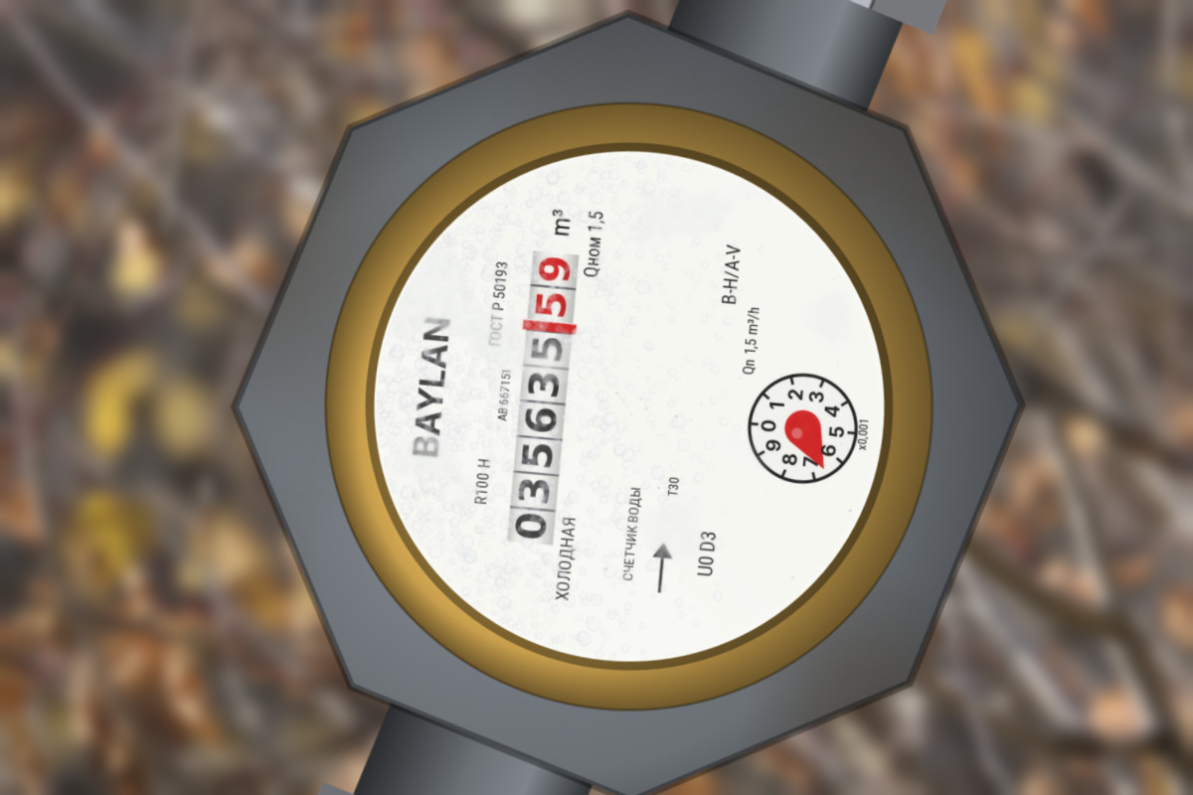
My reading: 35635.596,m³
